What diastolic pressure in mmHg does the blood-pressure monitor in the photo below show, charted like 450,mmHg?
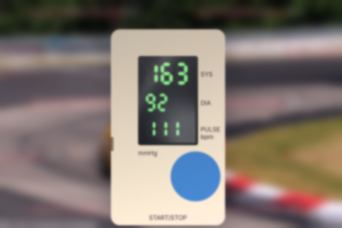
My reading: 92,mmHg
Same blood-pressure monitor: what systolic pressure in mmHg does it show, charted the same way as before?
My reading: 163,mmHg
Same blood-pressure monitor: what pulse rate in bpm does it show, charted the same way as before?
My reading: 111,bpm
